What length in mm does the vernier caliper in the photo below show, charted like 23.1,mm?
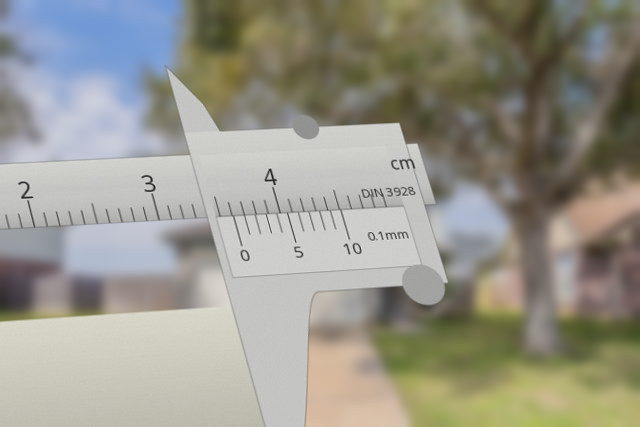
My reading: 36.1,mm
